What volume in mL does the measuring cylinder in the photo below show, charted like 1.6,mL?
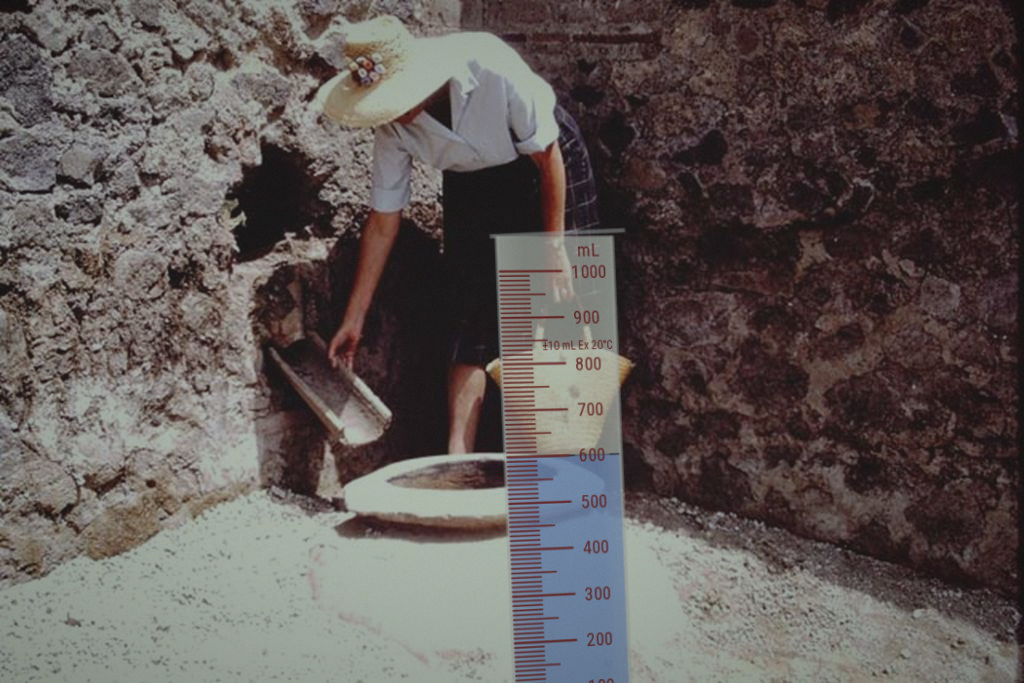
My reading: 600,mL
